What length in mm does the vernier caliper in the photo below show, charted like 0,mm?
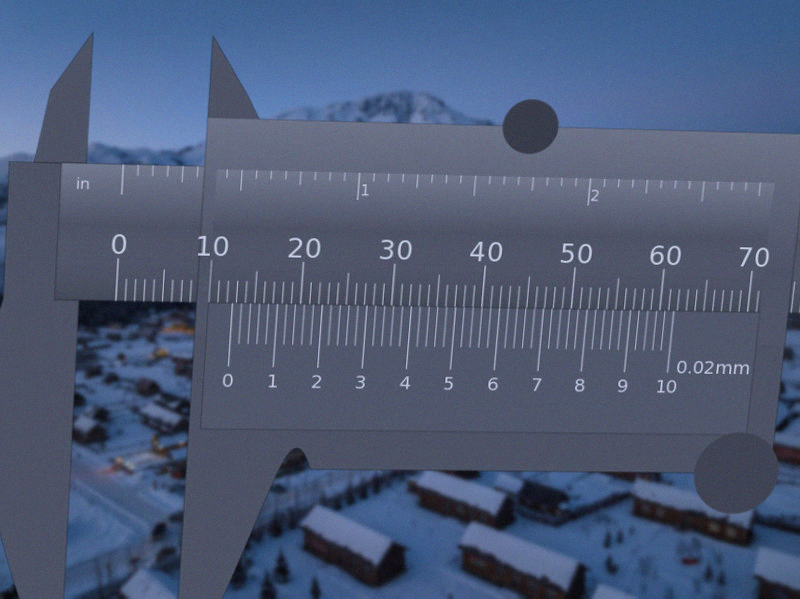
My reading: 12.6,mm
